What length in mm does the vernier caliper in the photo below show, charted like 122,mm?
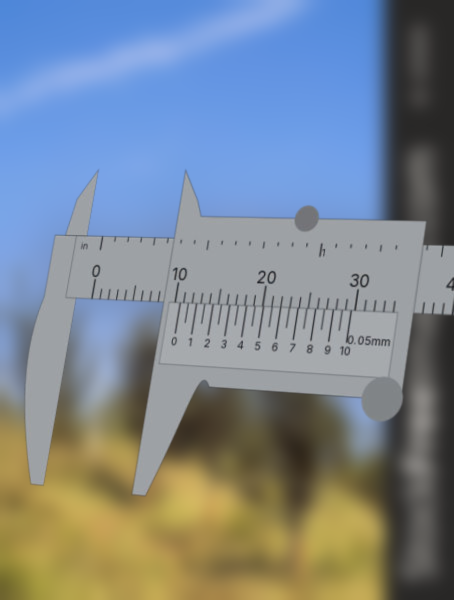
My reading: 10.6,mm
